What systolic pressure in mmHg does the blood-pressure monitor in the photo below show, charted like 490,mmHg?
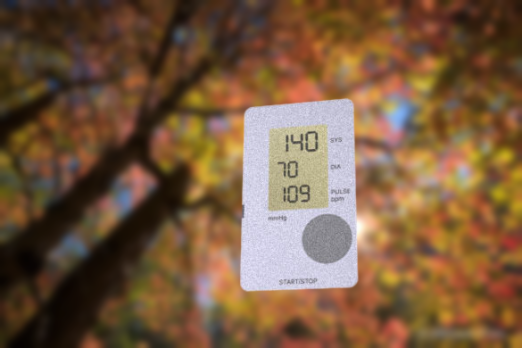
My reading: 140,mmHg
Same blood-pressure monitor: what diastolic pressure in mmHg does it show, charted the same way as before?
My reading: 70,mmHg
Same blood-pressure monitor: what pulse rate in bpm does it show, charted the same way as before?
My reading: 109,bpm
